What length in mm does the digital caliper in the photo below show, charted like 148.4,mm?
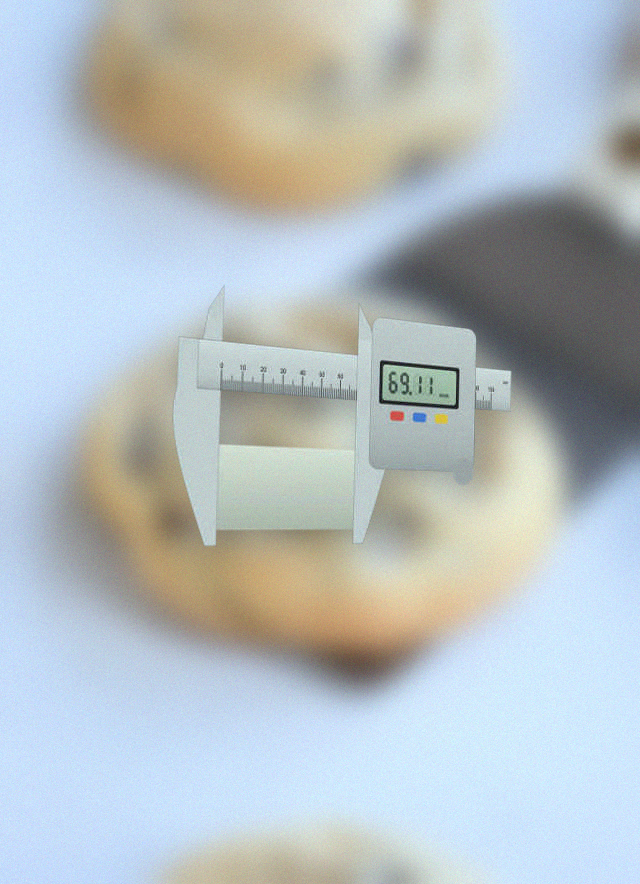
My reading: 69.11,mm
